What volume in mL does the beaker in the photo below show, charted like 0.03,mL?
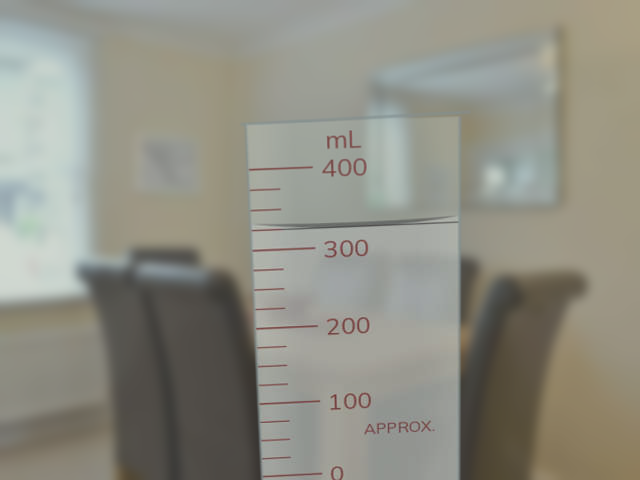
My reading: 325,mL
